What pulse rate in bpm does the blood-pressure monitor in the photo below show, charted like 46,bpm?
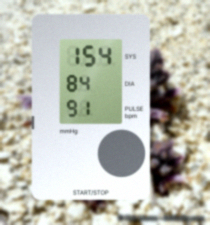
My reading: 91,bpm
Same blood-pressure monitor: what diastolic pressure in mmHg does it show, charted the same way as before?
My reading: 84,mmHg
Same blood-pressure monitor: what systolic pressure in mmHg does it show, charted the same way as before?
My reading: 154,mmHg
